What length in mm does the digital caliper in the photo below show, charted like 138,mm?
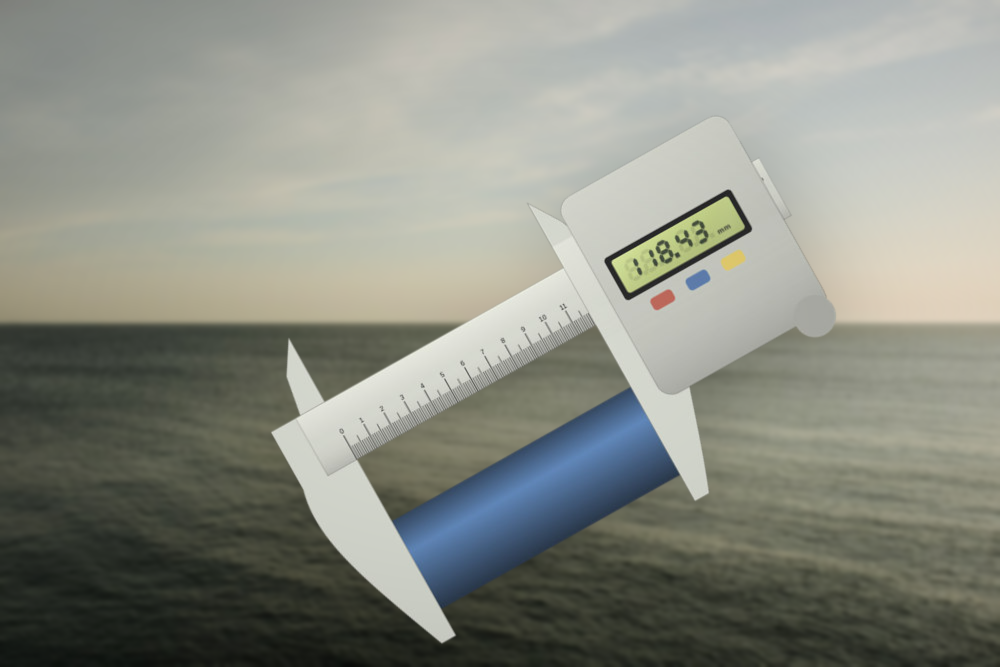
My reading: 118.43,mm
